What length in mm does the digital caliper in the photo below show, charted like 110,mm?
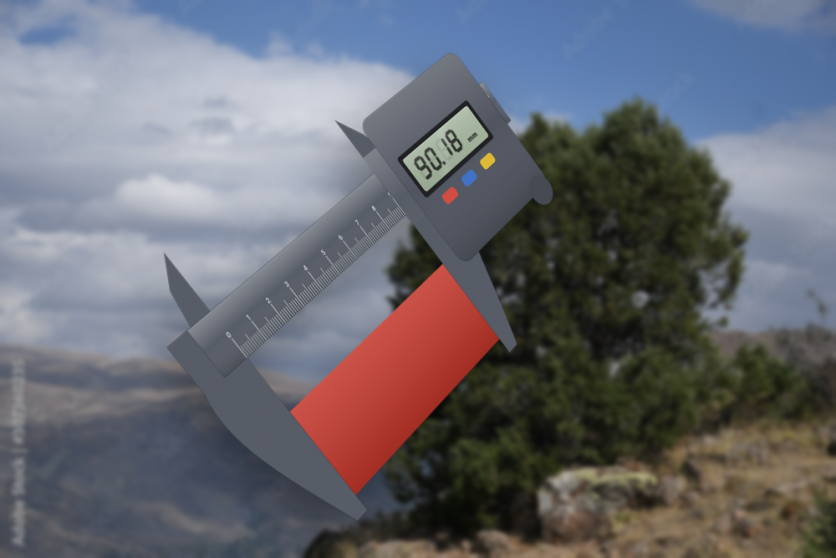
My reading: 90.18,mm
